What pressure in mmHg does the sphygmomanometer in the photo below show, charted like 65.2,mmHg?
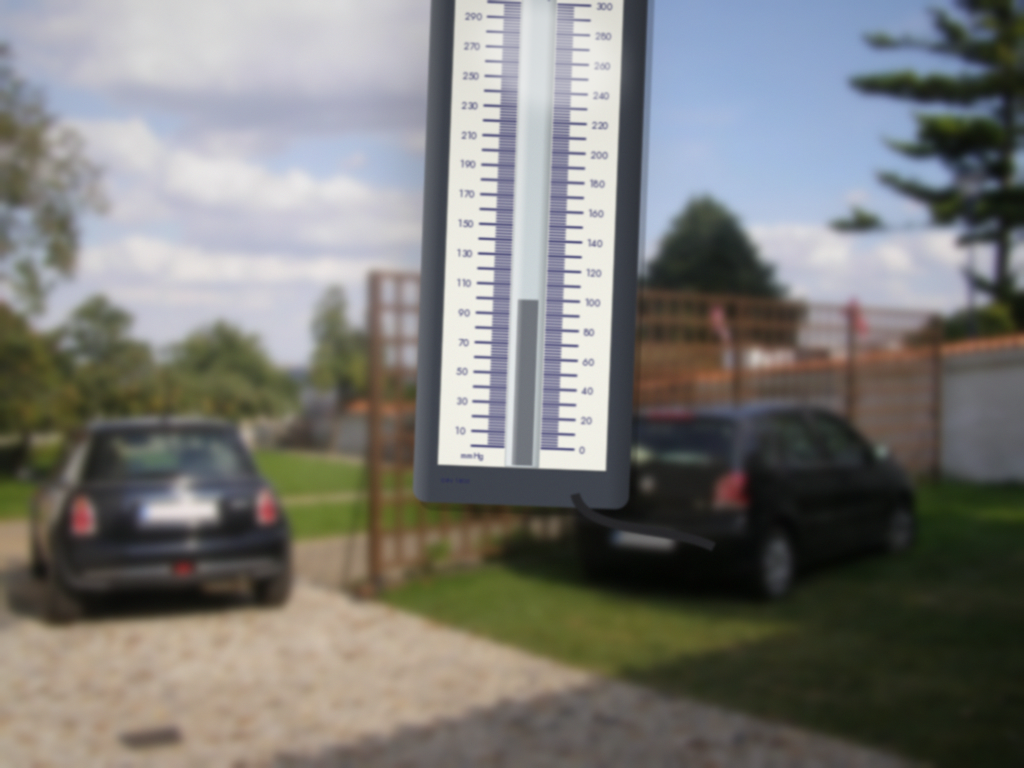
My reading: 100,mmHg
